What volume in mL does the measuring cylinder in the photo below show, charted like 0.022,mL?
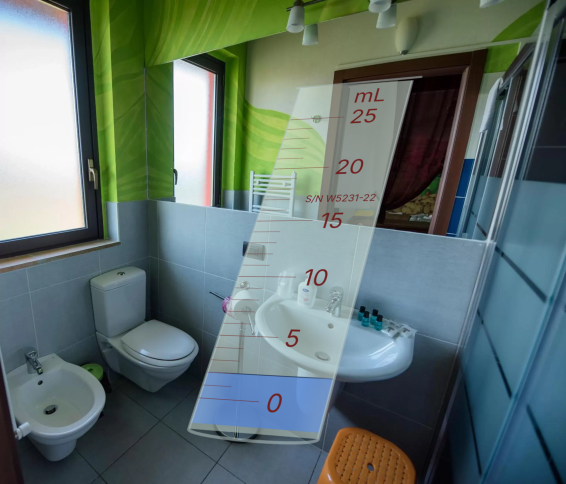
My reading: 2,mL
